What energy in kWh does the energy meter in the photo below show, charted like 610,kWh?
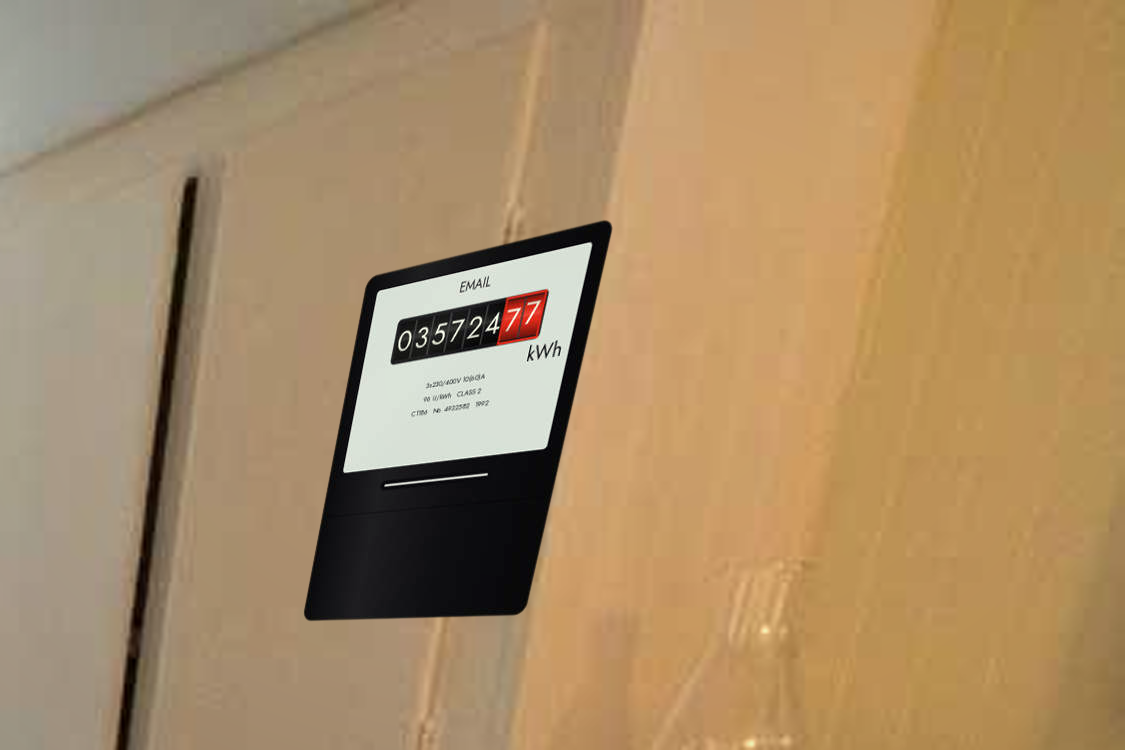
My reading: 35724.77,kWh
